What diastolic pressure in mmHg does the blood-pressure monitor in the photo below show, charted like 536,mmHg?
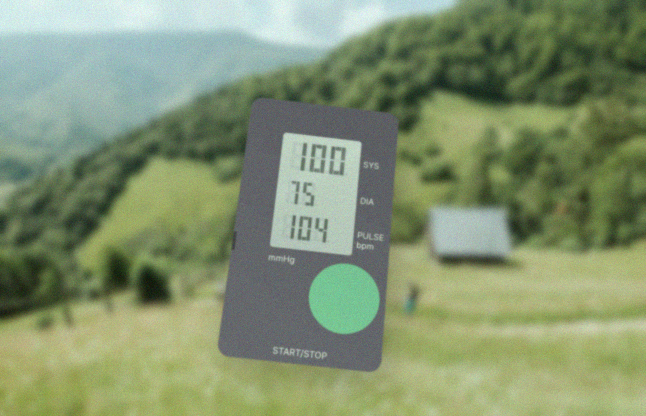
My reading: 75,mmHg
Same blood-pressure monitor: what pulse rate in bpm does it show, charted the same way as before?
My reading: 104,bpm
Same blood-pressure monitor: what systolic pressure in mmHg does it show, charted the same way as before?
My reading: 100,mmHg
